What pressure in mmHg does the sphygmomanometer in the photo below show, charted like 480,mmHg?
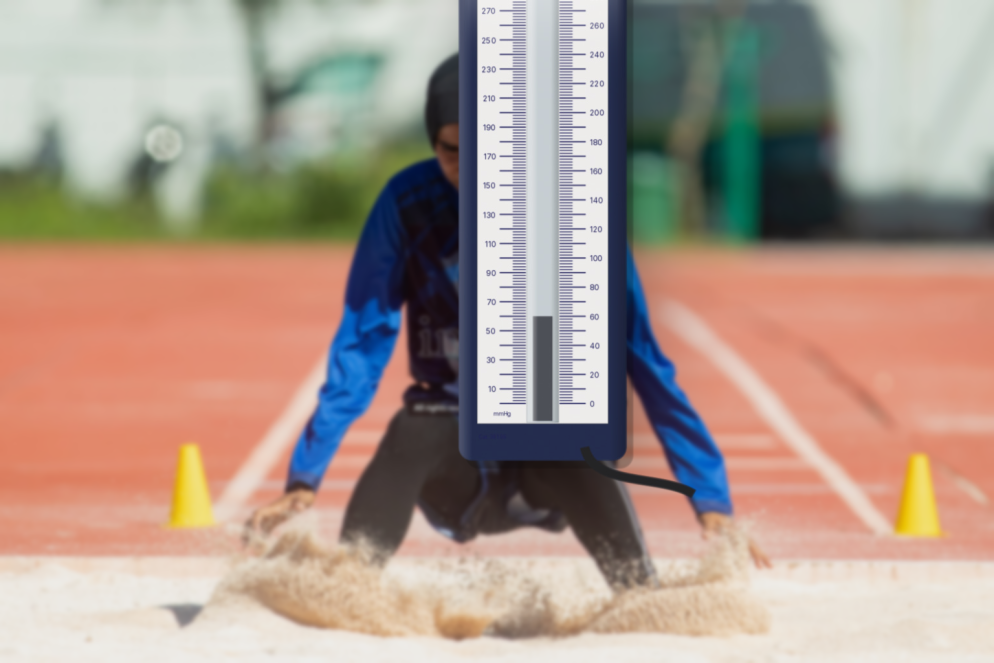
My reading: 60,mmHg
